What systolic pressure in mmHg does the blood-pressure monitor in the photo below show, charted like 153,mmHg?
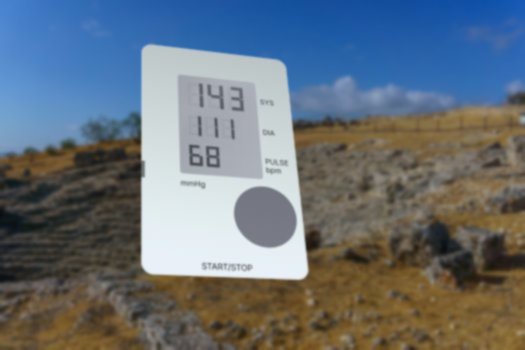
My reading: 143,mmHg
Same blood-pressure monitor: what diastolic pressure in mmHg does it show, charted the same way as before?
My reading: 111,mmHg
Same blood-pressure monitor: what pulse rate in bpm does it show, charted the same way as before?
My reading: 68,bpm
